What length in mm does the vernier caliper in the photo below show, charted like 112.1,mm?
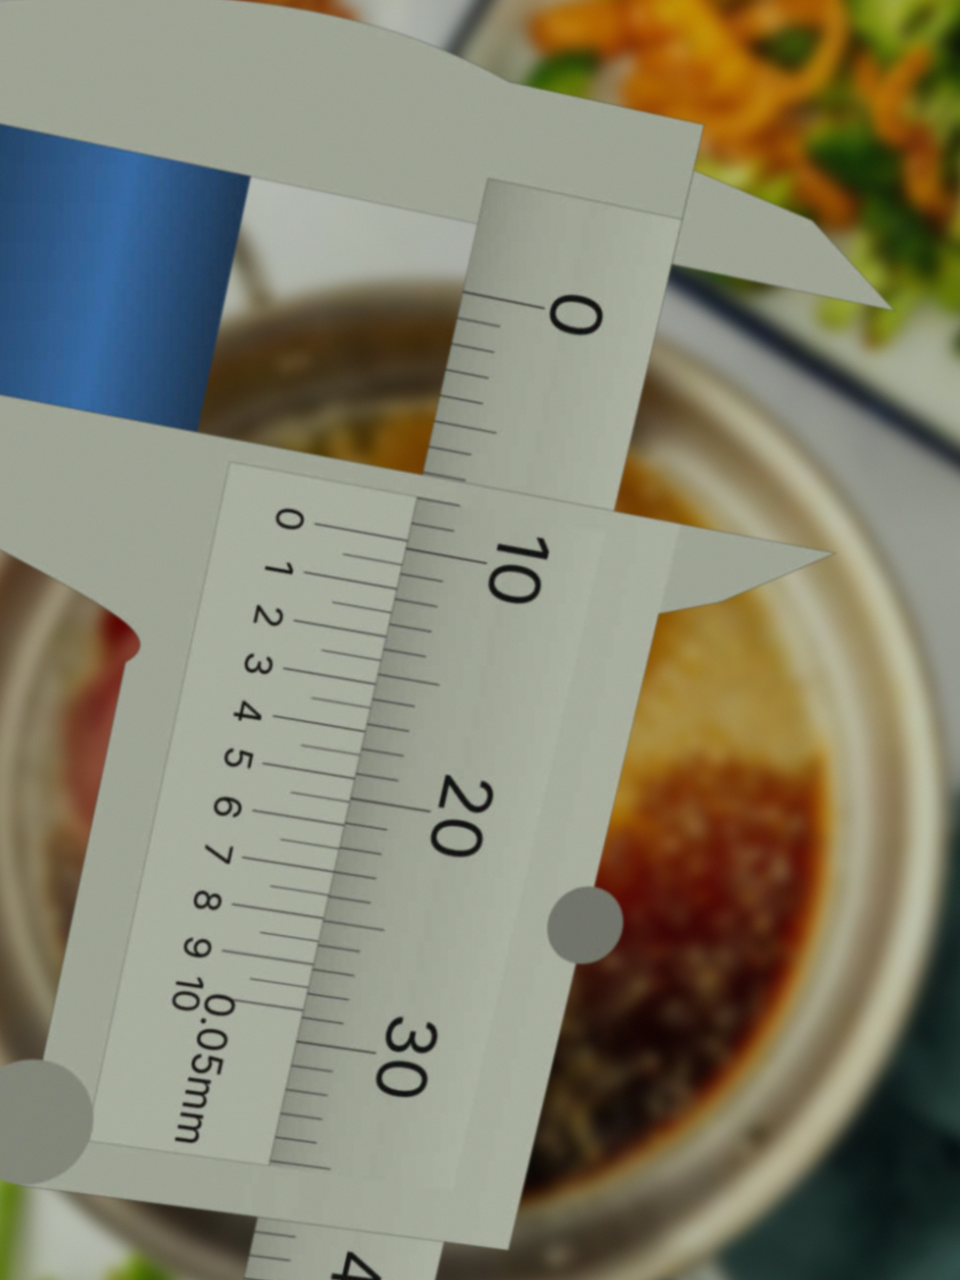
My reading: 9.7,mm
